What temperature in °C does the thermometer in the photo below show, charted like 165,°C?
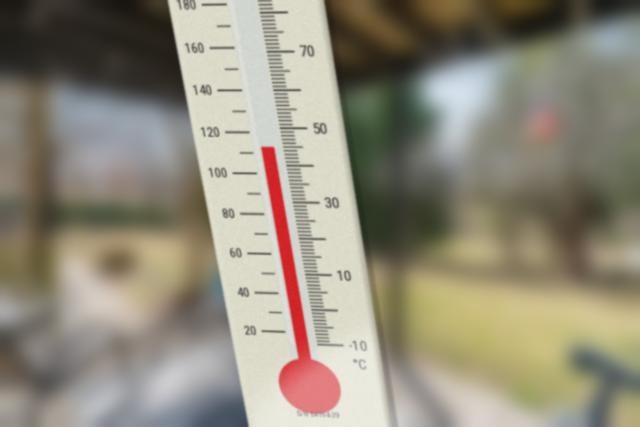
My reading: 45,°C
